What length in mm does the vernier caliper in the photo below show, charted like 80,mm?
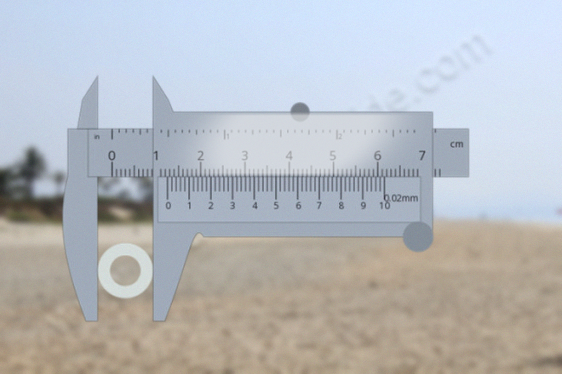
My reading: 12.5,mm
